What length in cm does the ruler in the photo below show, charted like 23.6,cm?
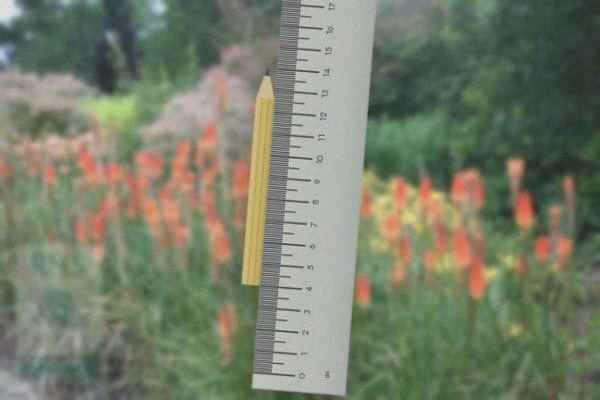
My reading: 10,cm
